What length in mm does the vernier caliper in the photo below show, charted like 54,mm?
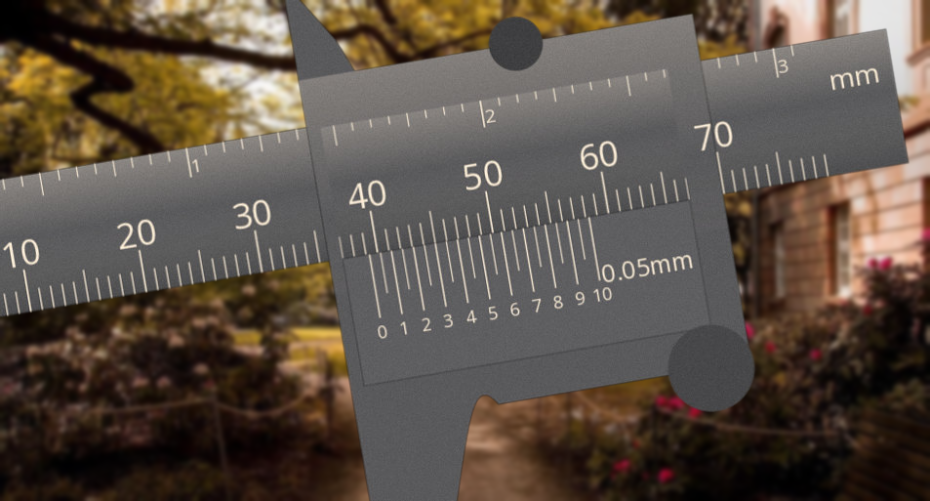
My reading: 39.3,mm
